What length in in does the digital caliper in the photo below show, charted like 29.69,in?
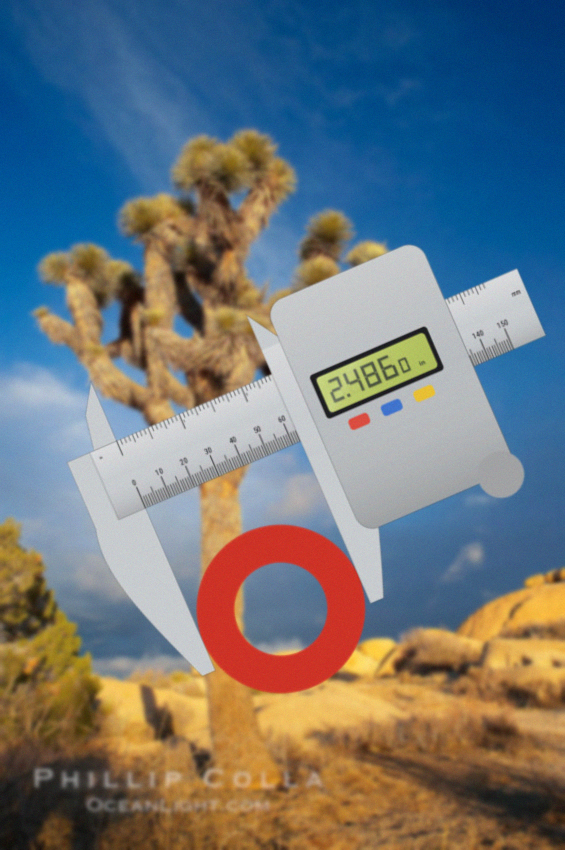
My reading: 2.4860,in
